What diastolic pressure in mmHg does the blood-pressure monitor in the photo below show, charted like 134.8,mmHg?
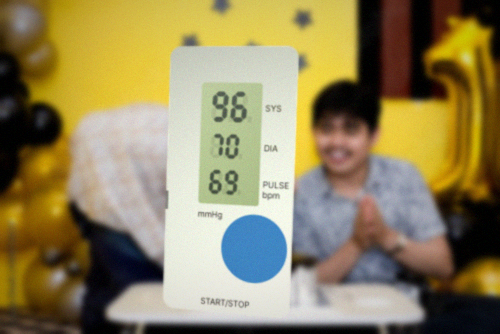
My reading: 70,mmHg
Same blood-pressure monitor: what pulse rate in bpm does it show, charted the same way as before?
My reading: 69,bpm
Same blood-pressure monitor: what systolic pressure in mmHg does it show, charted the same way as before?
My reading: 96,mmHg
